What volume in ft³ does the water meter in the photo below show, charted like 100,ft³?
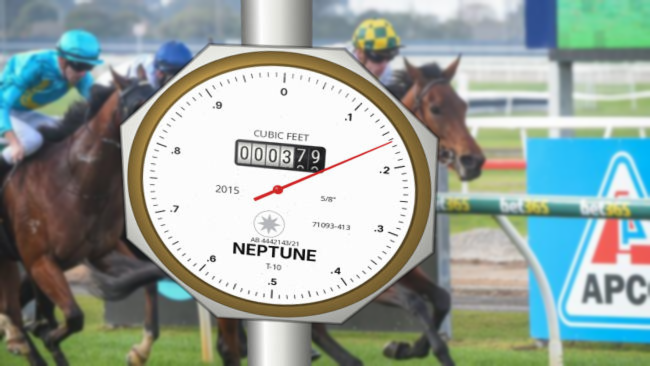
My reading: 379.16,ft³
